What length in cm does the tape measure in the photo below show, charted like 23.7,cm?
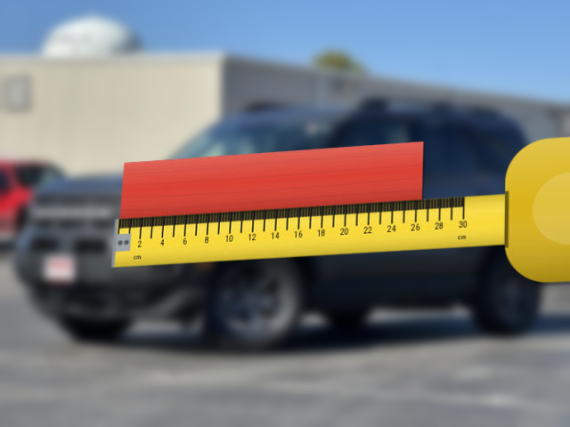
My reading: 26.5,cm
